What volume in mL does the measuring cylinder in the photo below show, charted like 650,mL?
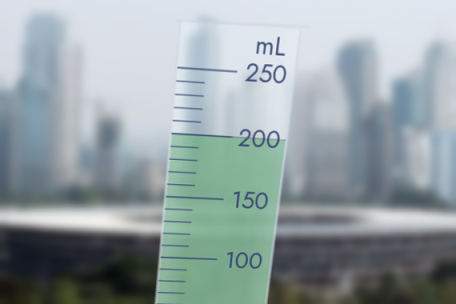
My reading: 200,mL
